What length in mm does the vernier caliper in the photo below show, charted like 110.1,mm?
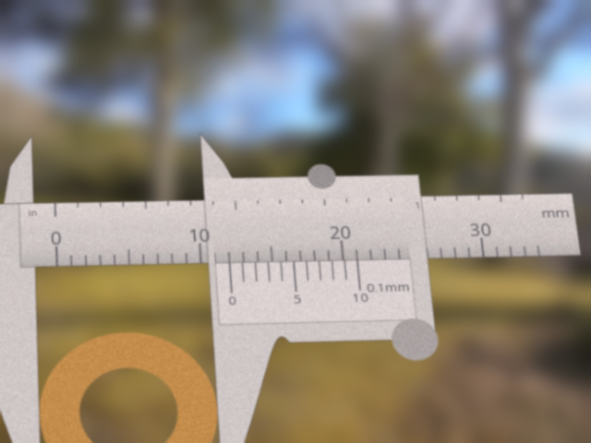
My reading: 12.0,mm
